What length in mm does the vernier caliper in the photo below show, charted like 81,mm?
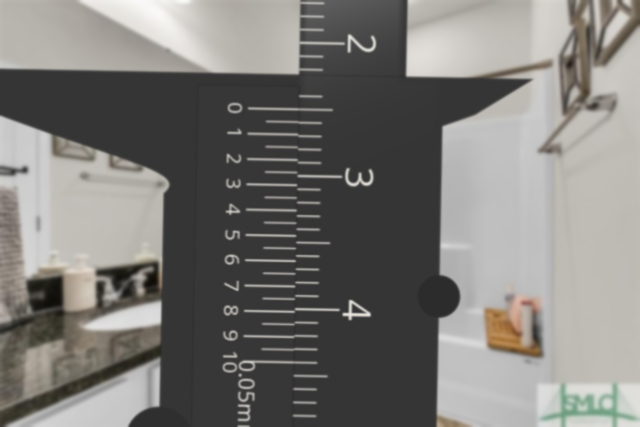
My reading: 25.0,mm
